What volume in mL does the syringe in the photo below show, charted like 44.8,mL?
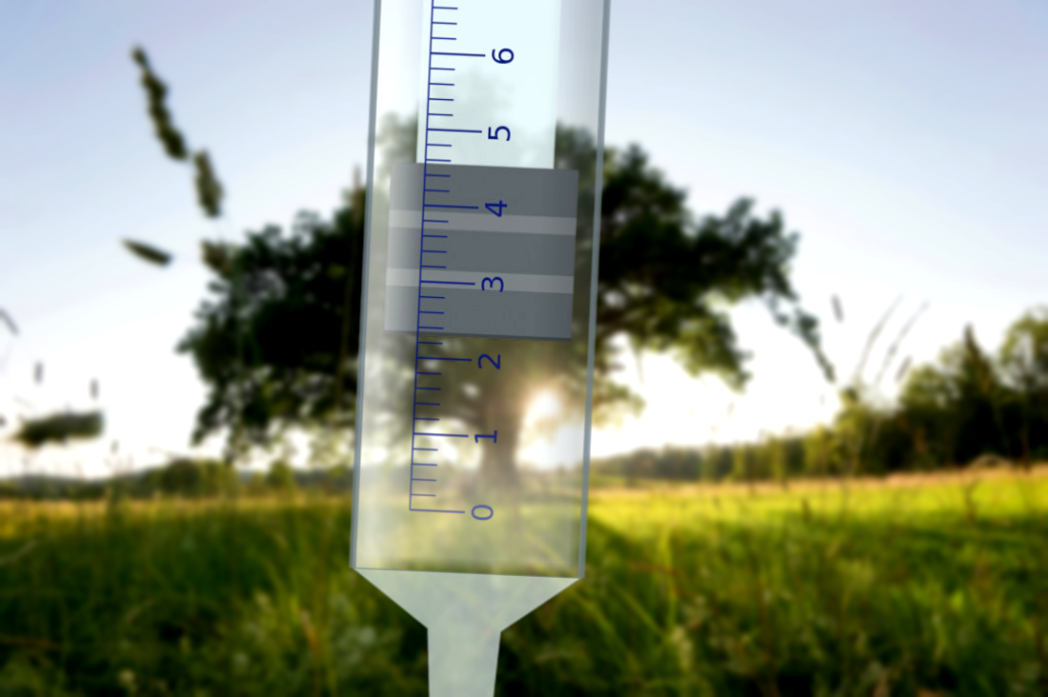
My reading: 2.3,mL
